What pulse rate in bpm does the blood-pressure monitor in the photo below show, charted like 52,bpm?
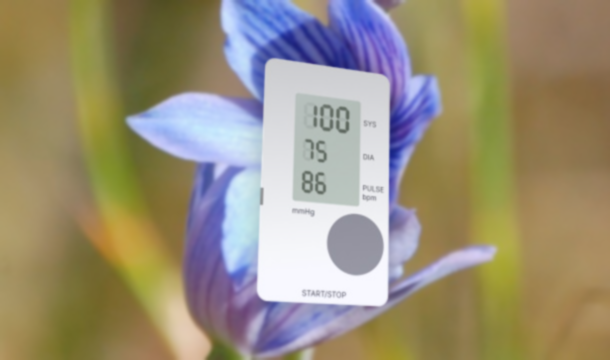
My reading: 86,bpm
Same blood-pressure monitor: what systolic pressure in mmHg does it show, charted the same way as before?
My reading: 100,mmHg
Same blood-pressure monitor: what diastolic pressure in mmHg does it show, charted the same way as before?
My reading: 75,mmHg
